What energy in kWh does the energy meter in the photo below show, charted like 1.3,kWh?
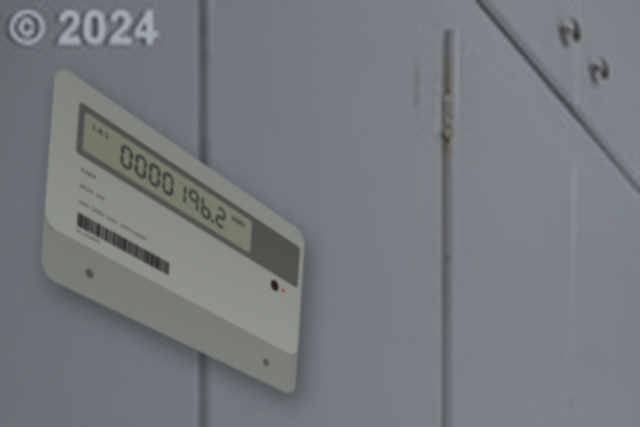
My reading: 196.2,kWh
